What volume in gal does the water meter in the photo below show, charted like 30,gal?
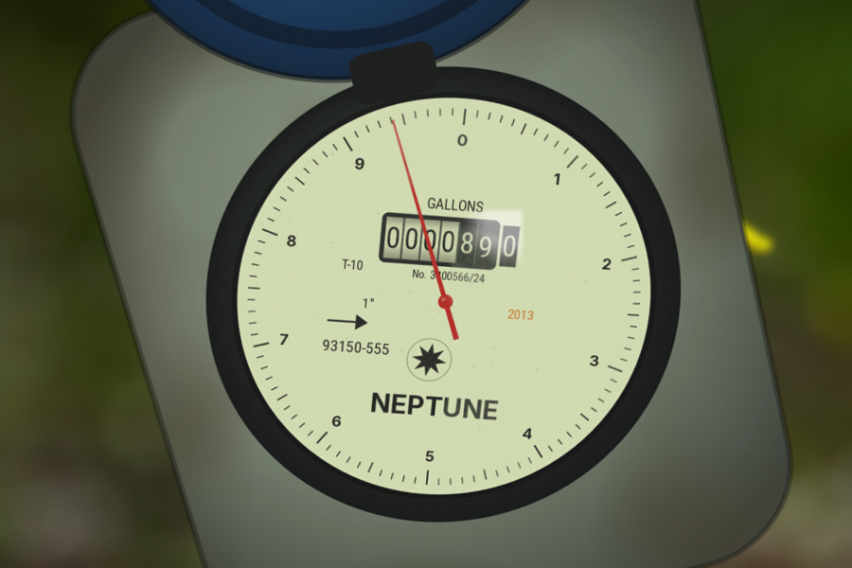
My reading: 889.4,gal
